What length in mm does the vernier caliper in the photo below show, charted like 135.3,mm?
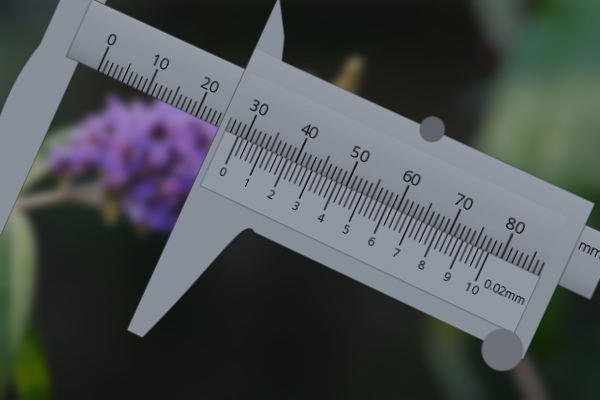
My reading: 28.6,mm
